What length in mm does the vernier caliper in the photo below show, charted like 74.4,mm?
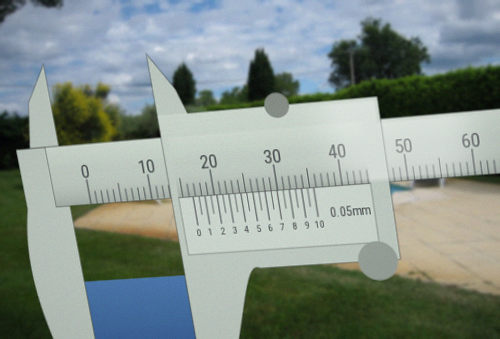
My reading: 16.6,mm
